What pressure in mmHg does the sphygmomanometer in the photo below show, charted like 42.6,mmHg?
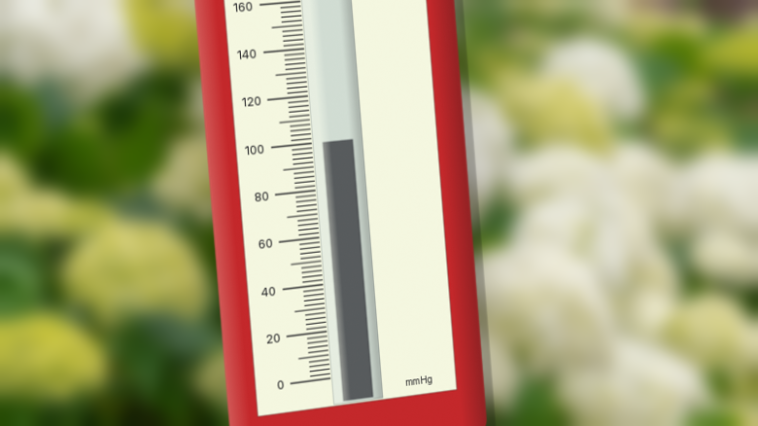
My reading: 100,mmHg
